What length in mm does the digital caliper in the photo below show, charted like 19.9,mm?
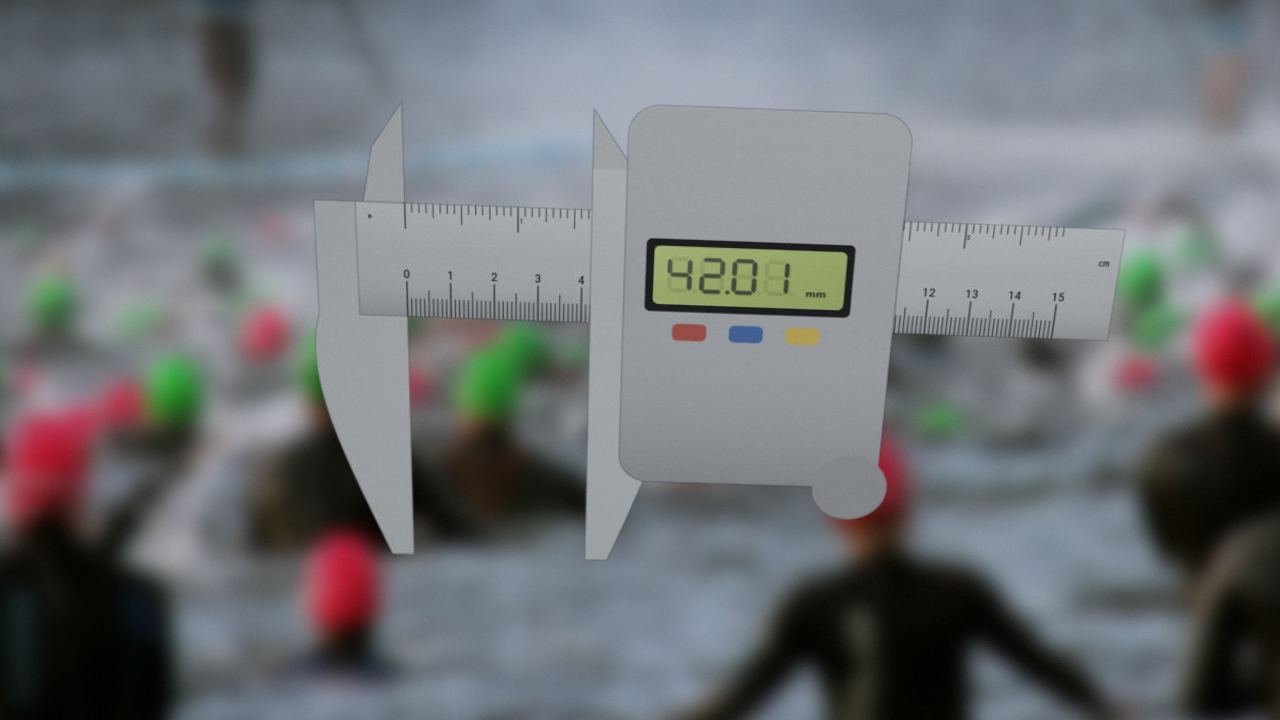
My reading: 42.01,mm
